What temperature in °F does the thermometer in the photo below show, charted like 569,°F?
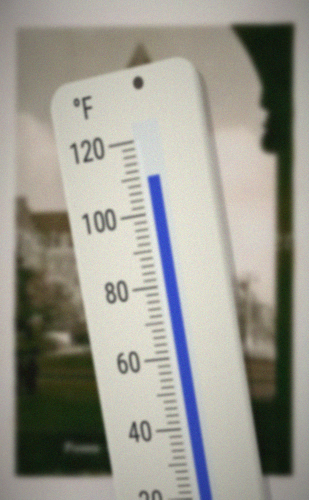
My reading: 110,°F
